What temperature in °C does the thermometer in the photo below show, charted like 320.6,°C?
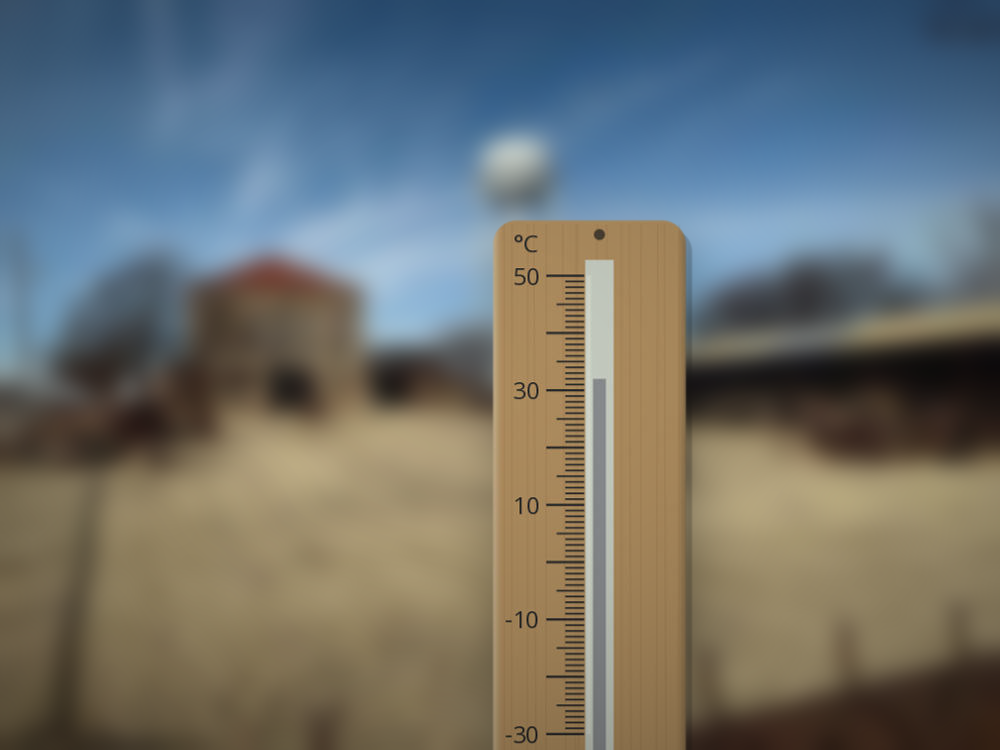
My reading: 32,°C
